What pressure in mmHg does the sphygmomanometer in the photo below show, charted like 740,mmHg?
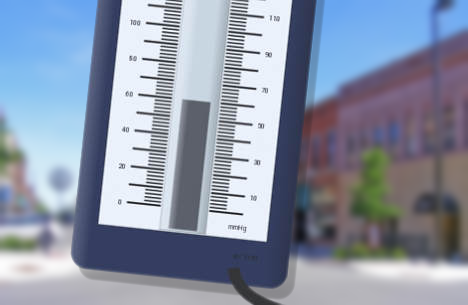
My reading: 60,mmHg
